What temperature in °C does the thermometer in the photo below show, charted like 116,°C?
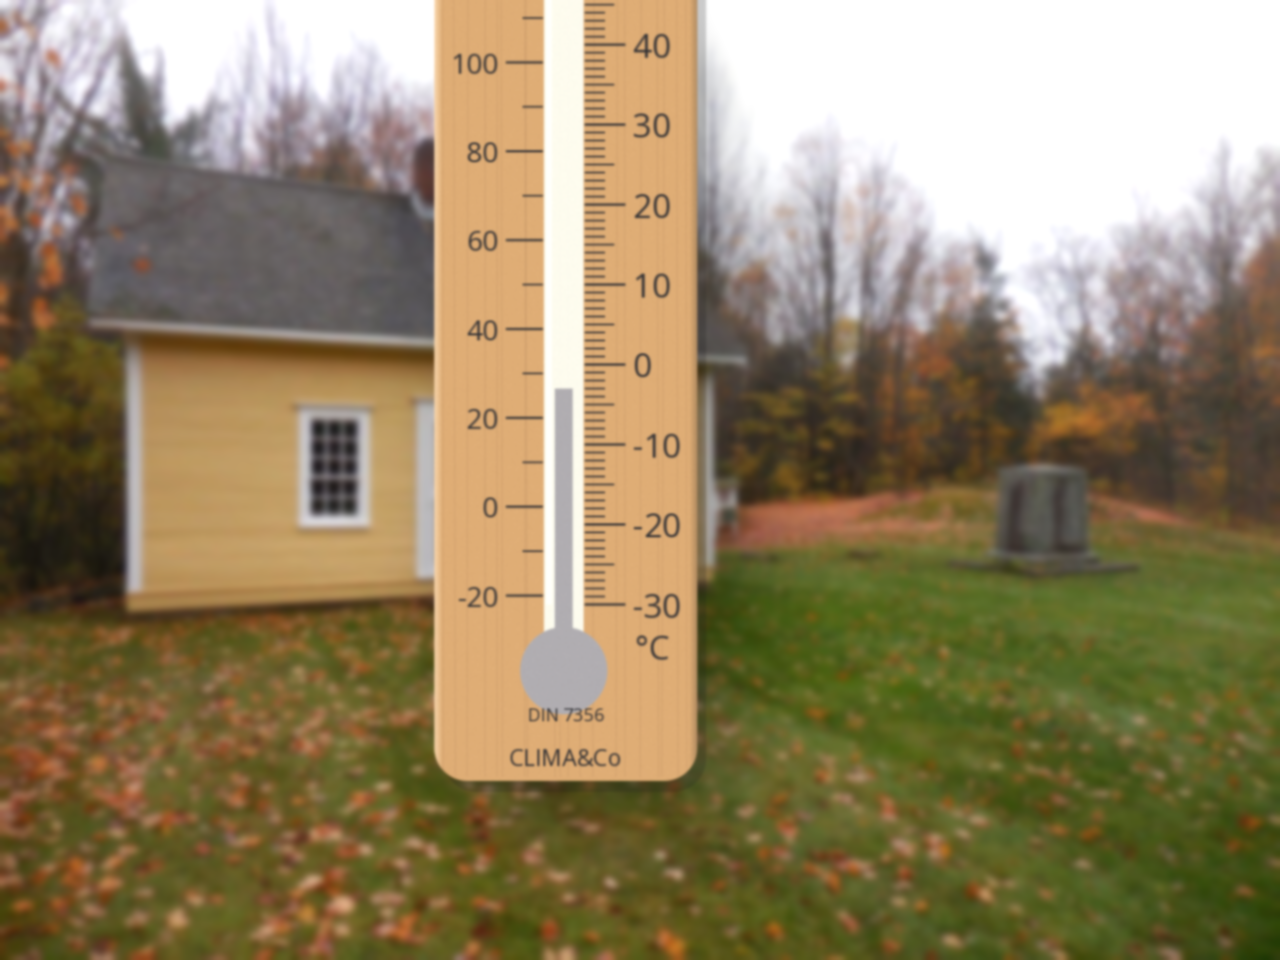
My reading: -3,°C
